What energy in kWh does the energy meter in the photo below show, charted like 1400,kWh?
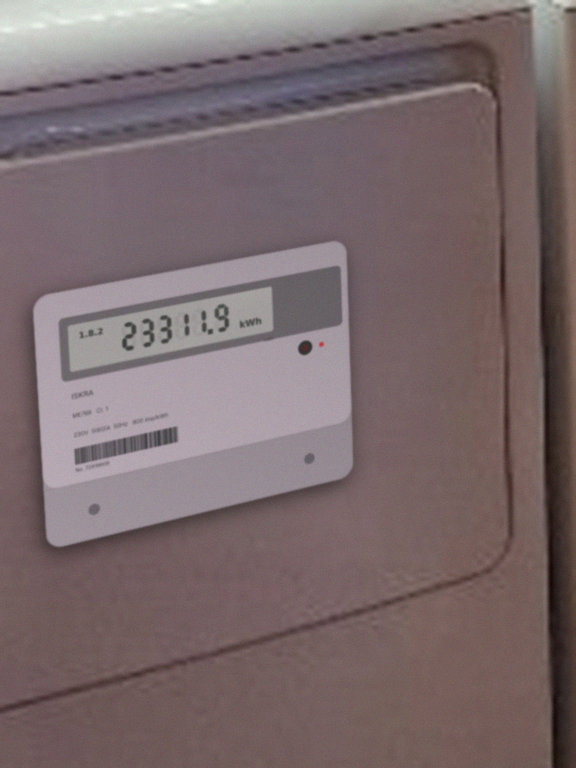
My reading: 23311.9,kWh
